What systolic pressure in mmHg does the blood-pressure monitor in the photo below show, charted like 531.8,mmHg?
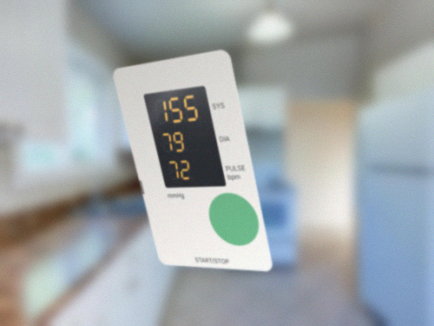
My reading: 155,mmHg
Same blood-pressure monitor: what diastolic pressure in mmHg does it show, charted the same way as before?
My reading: 79,mmHg
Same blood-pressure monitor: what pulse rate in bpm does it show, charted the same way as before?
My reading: 72,bpm
